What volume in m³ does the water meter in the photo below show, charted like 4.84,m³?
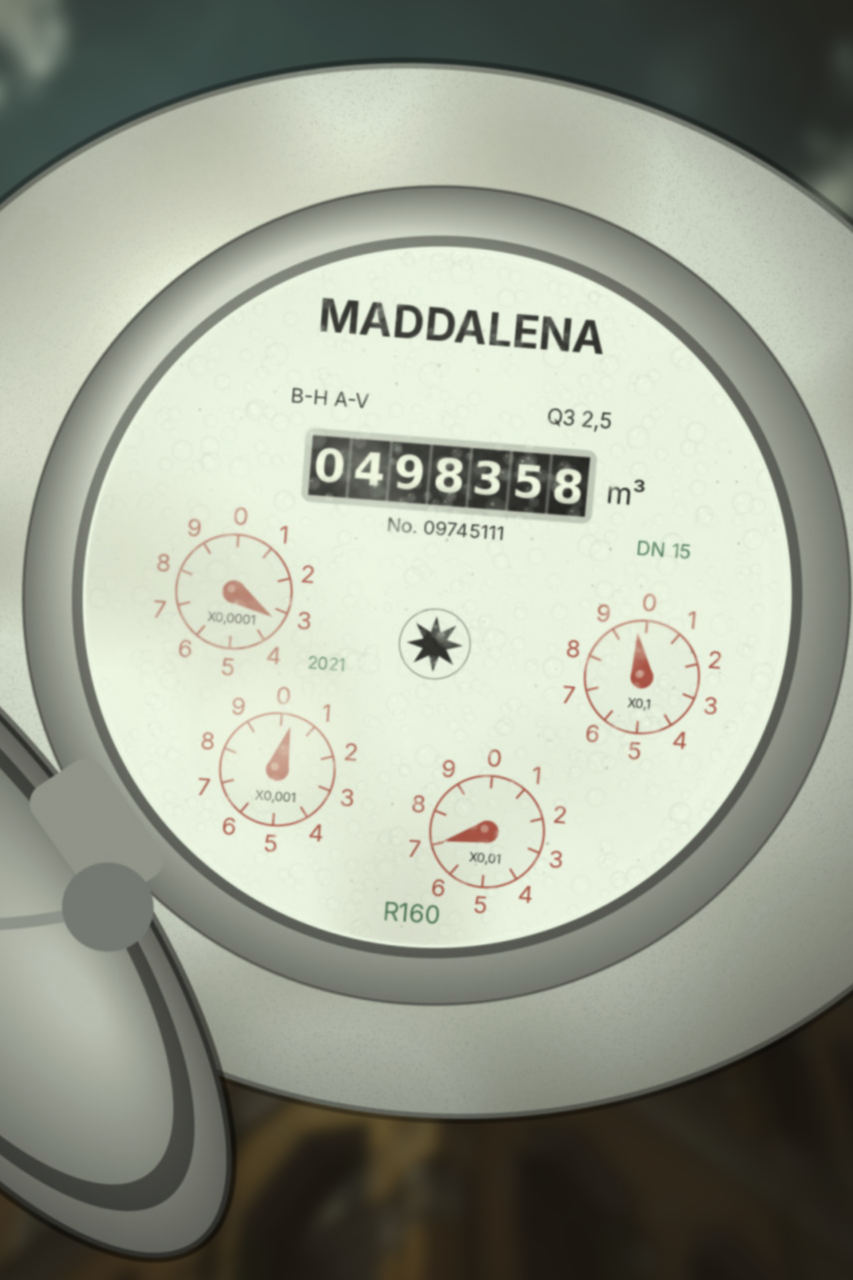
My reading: 498357.9703,m³
